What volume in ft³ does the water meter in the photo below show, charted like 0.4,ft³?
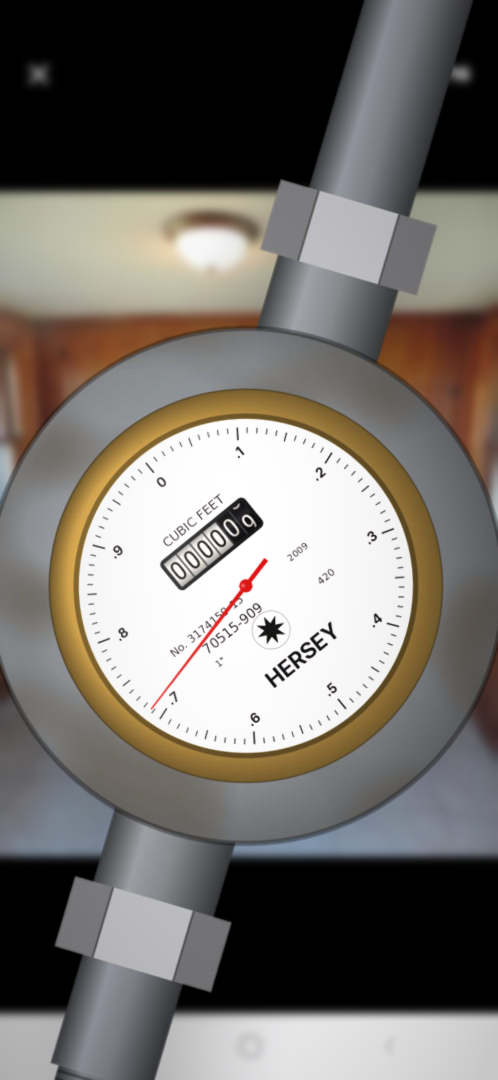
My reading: 8.71,ft³
